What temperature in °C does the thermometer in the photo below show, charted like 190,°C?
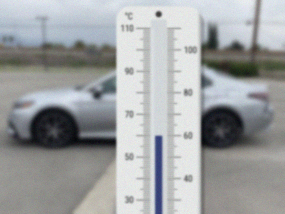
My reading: 60,°C
